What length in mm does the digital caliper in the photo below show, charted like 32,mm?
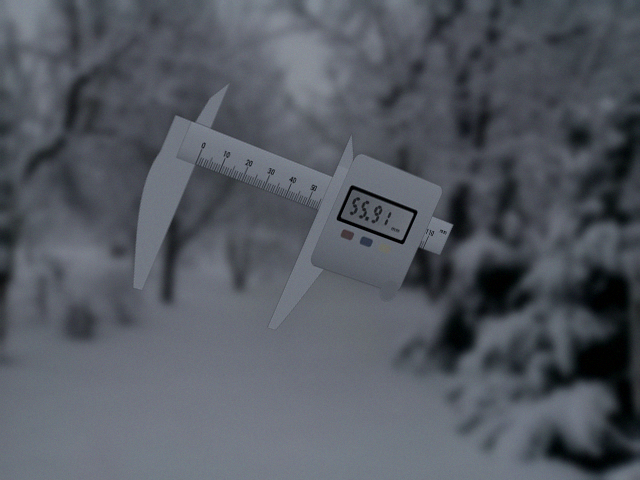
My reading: 55.91,mm
